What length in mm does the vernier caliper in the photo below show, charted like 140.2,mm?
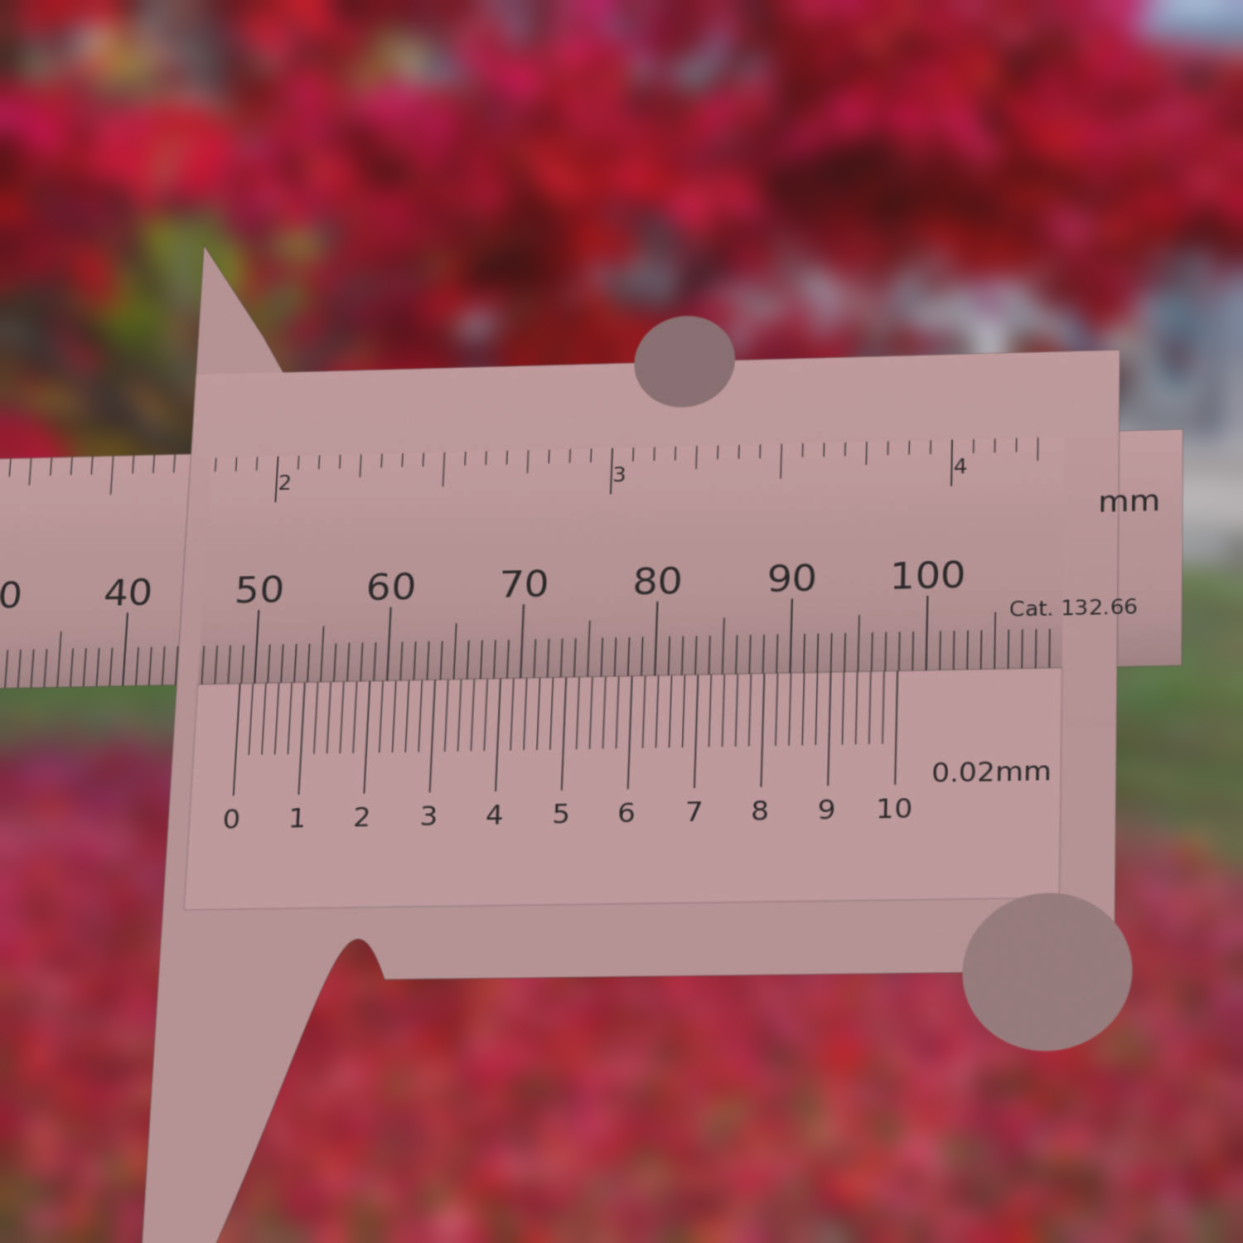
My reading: 48.9,mm
